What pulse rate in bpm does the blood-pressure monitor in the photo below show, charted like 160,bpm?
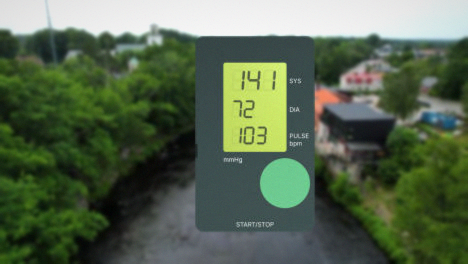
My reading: 103,bpm
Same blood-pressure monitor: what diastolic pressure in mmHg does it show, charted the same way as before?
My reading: 72,mmHg
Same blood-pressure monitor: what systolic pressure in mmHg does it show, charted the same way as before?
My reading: 141,mmHg
